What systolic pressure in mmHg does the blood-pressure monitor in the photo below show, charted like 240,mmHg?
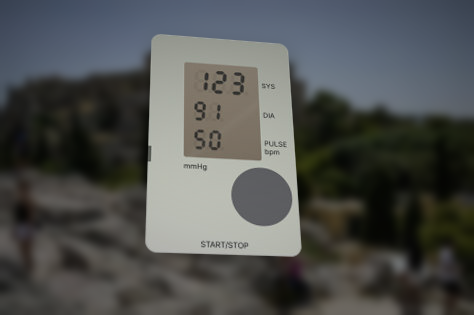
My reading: 123,mmHg
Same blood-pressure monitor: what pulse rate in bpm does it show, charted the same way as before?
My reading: 50,bpm
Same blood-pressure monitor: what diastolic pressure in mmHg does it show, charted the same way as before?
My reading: 91,mmHg
